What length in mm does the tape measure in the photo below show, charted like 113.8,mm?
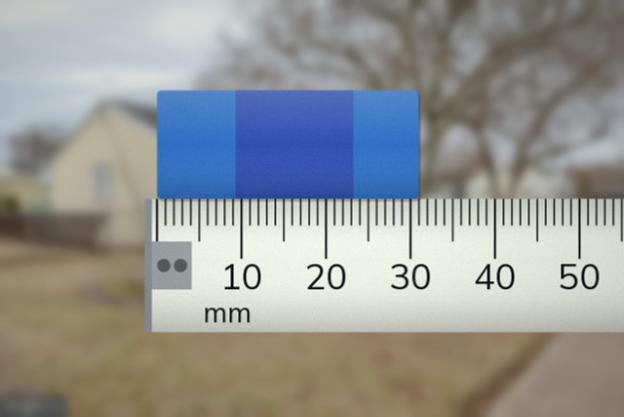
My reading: 31,mm
